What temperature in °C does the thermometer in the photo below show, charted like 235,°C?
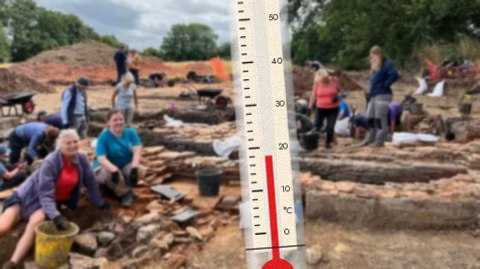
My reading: 18,°C
